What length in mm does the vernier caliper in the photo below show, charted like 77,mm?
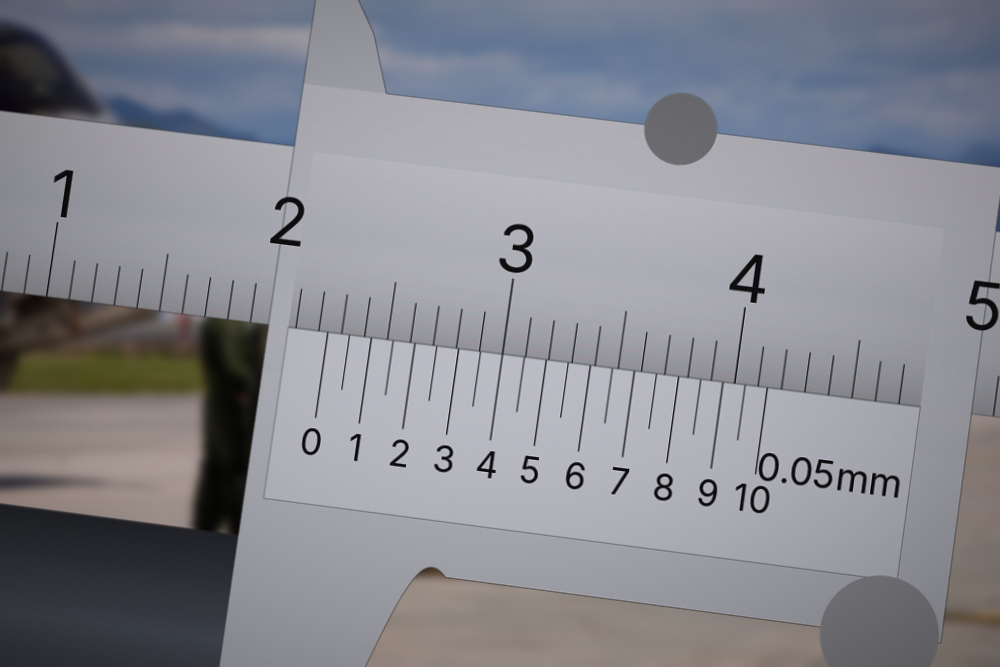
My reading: 22.40,mm
